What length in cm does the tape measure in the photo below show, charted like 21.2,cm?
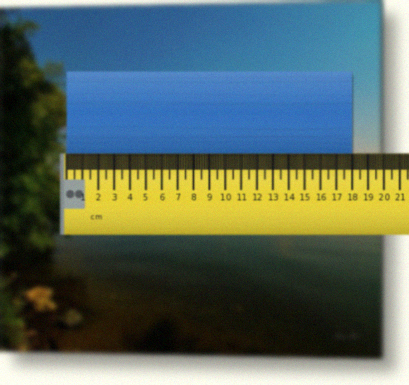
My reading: 18,cm
